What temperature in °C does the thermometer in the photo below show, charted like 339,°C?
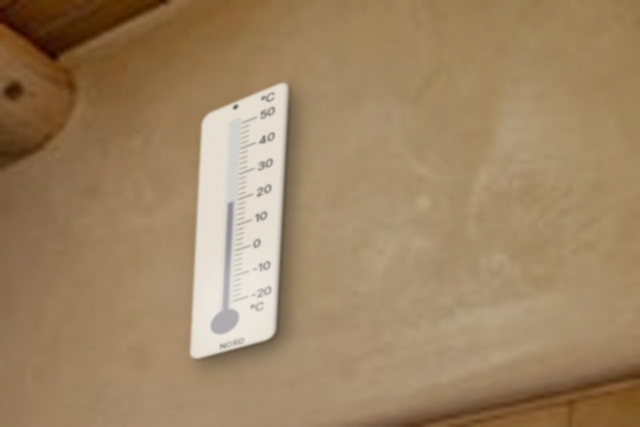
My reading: 20,°C
